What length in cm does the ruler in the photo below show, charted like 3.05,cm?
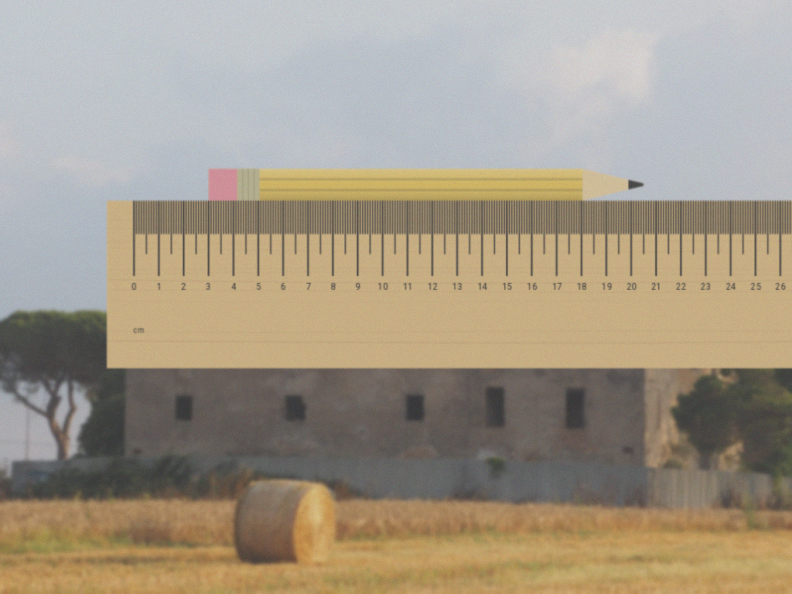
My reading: 17.5,cm
